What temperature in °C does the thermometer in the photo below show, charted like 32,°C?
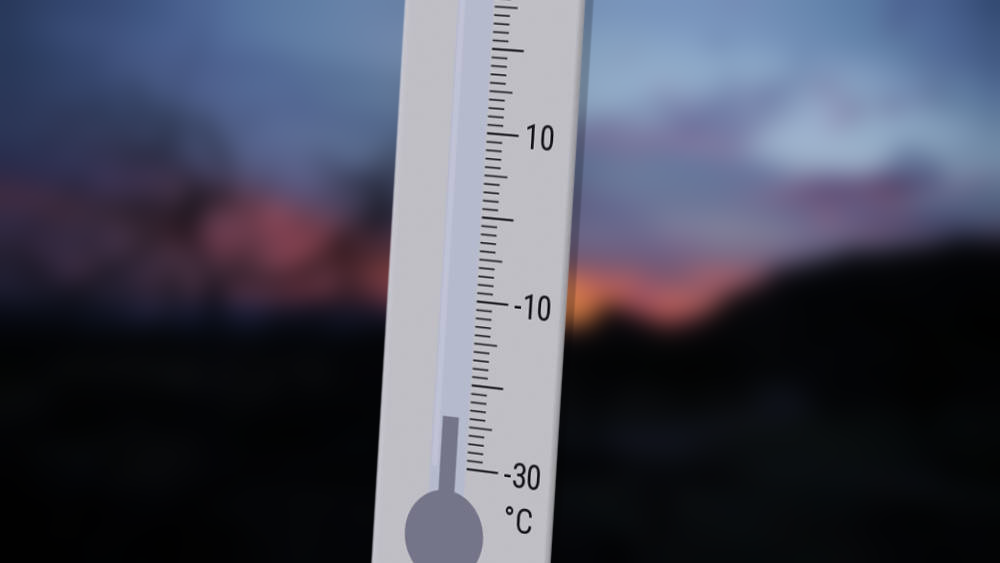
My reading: -24,°C
